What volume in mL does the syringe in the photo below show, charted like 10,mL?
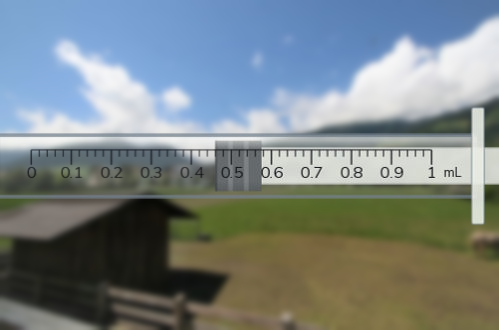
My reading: 0.46,mL
